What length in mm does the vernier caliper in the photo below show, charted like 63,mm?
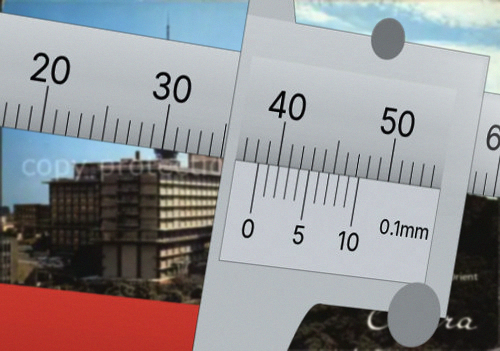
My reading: 38.3,mm
